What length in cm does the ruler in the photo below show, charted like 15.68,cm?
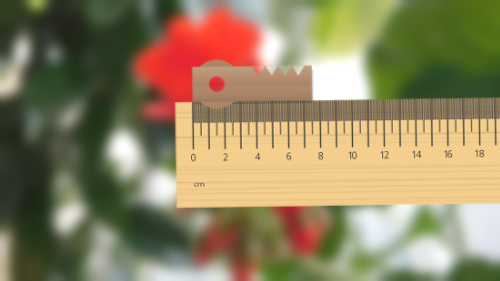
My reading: 7.5,cm
